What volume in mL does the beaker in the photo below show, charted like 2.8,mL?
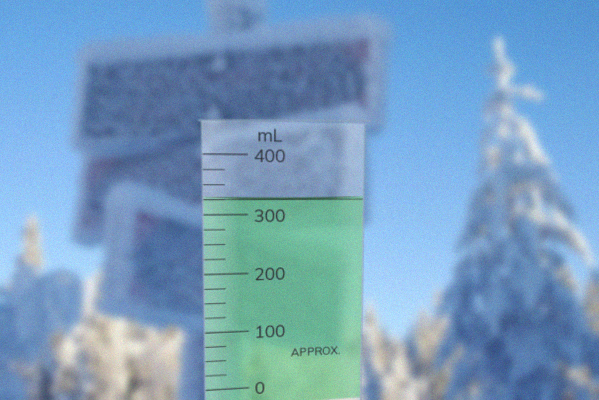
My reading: 325,mL
